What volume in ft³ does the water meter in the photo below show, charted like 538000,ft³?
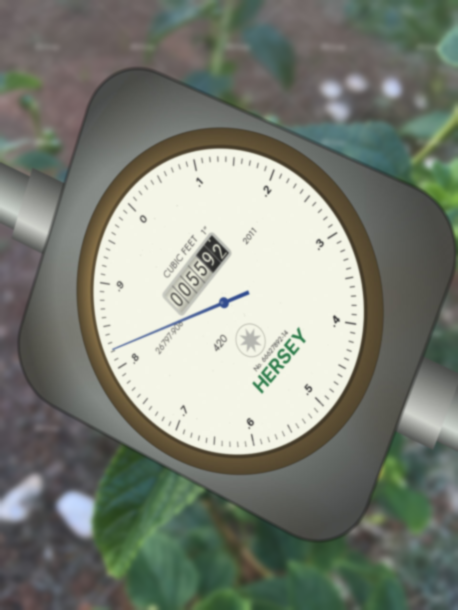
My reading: 5591.82,ft³
